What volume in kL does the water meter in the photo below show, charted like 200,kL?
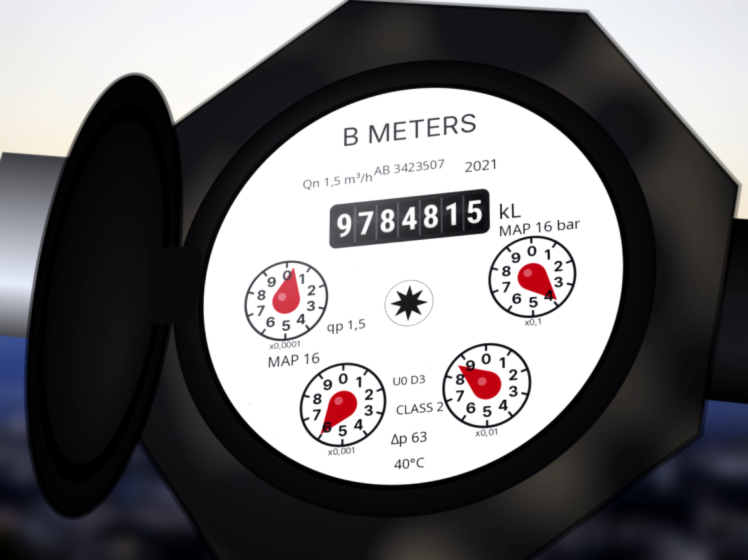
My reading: 9784815.3860,kL
